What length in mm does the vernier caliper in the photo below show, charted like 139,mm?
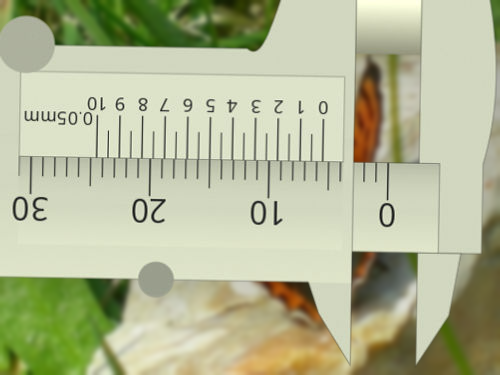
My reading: 5.5,mm
